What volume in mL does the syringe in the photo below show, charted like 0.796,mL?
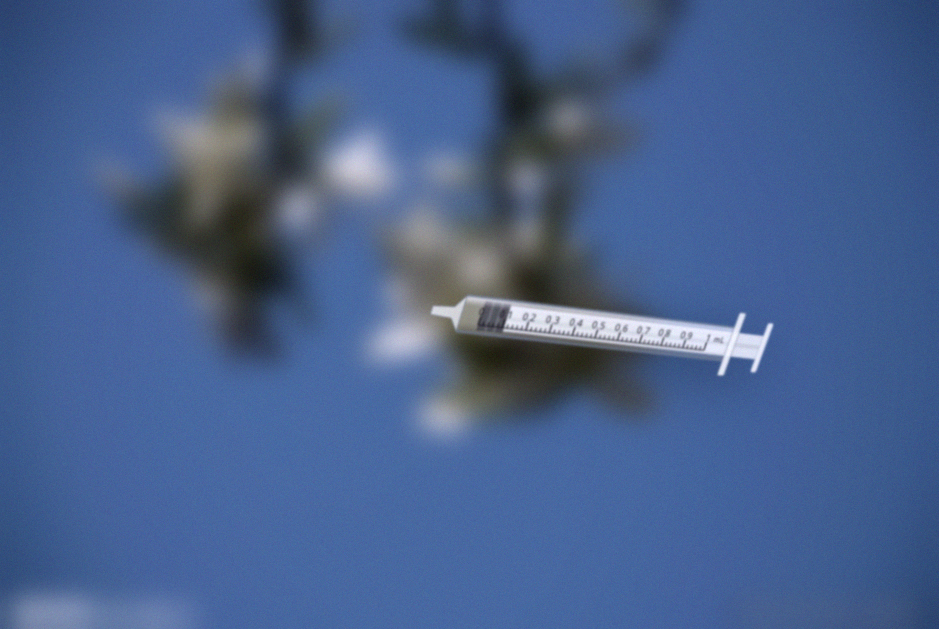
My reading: 0,mL
